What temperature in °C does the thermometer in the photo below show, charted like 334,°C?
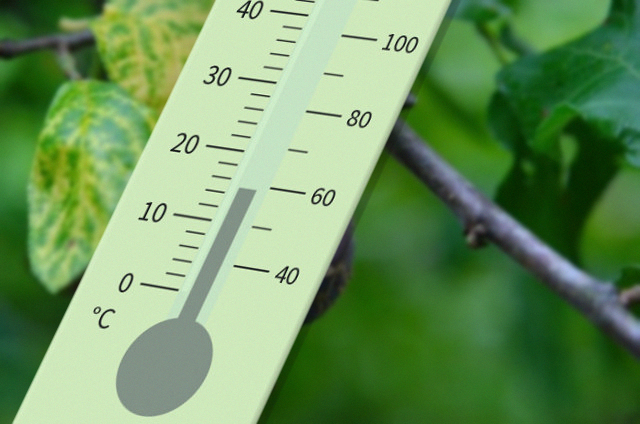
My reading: 15,°C
